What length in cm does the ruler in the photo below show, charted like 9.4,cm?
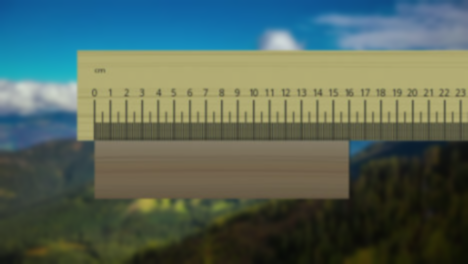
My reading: 16,cm
